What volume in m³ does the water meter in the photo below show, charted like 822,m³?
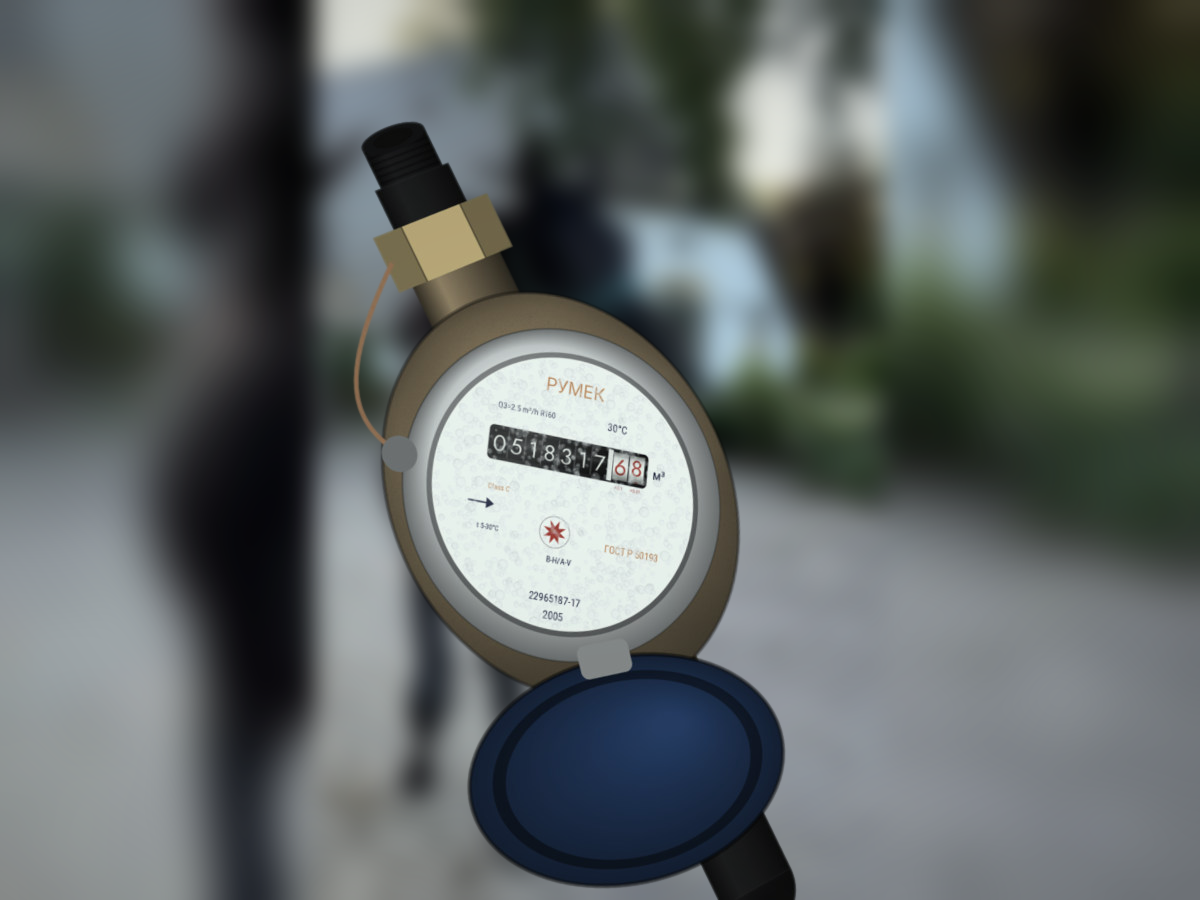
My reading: 518317.68,m³
